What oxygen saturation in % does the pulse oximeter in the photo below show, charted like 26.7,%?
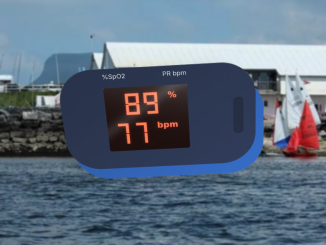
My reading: 89,%
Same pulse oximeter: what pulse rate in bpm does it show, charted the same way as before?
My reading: 77,bpm
